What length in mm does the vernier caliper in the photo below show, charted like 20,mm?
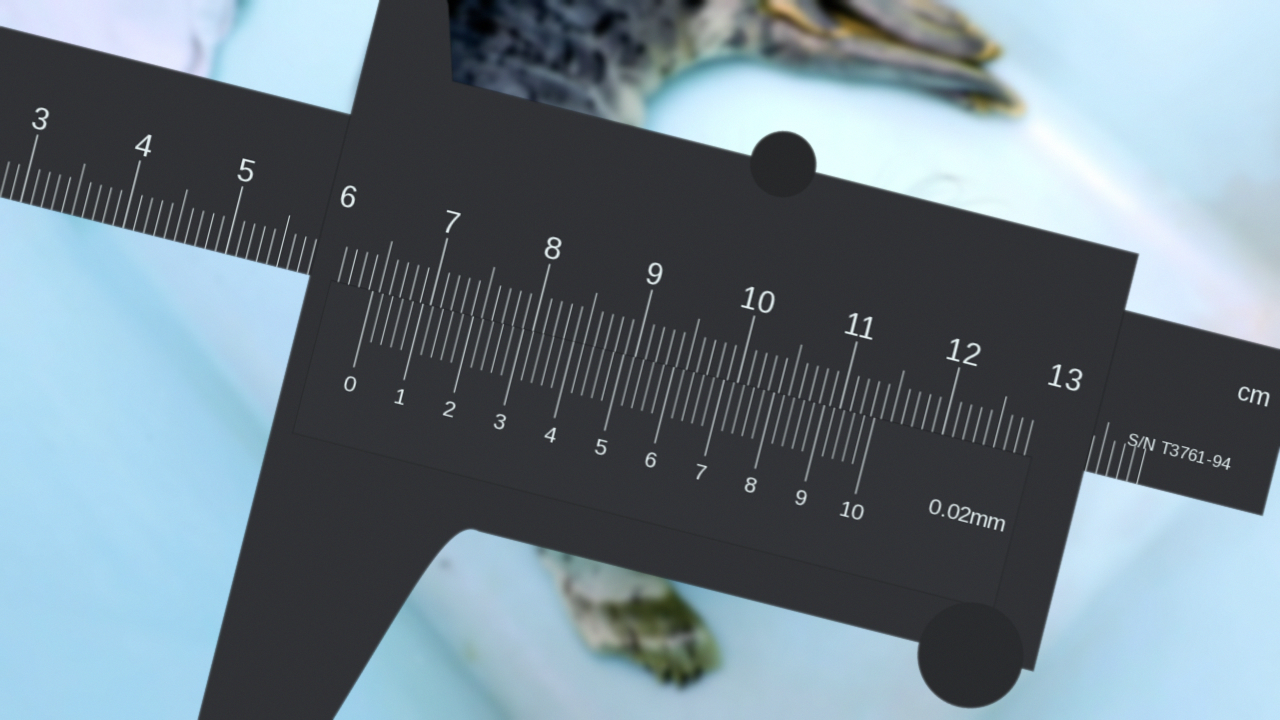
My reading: 64.4,mm
